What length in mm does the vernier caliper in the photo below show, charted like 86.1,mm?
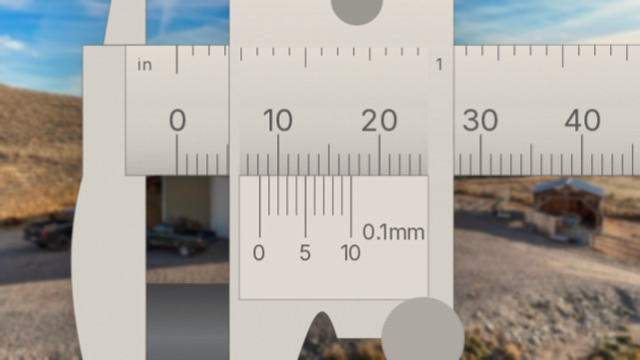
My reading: 8.2,mm
